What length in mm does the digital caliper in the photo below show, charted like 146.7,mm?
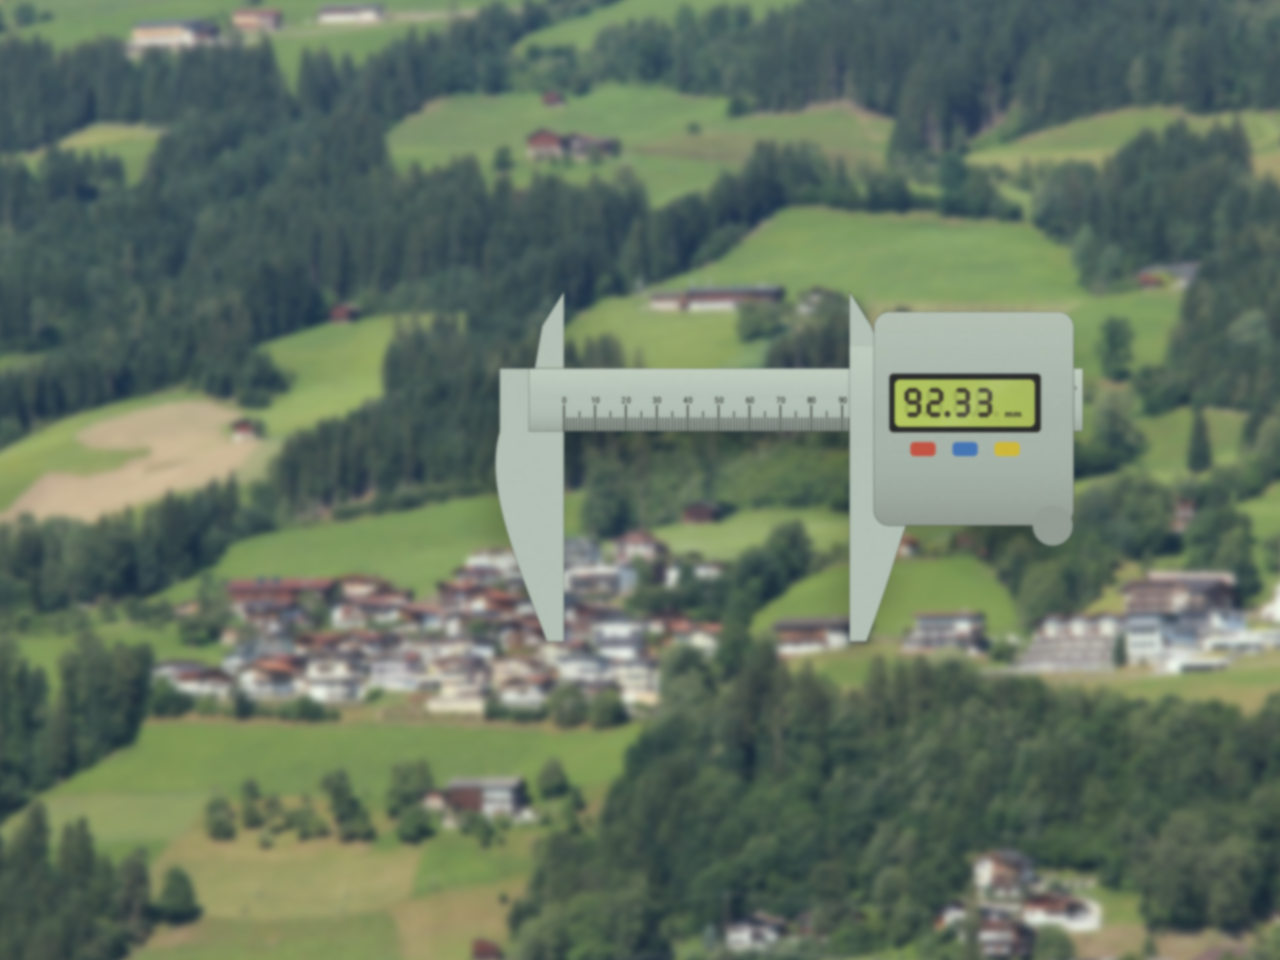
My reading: 92.33,mm
